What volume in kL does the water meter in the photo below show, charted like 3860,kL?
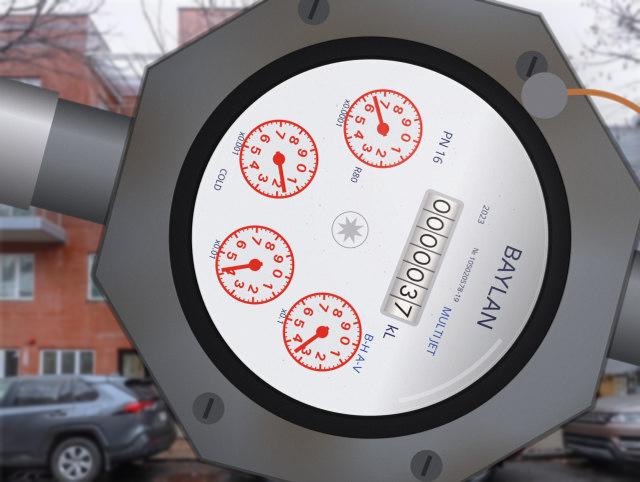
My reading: 37.3416,kL
